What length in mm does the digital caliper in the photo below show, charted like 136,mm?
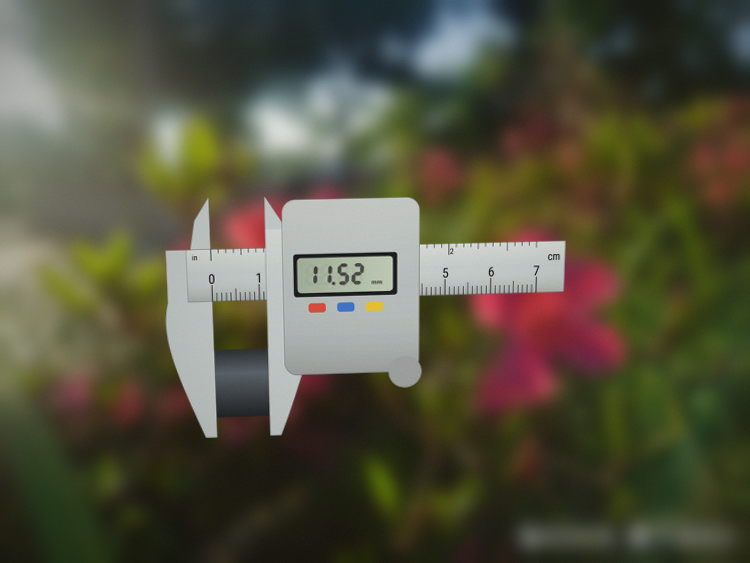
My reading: 11.52,mm
